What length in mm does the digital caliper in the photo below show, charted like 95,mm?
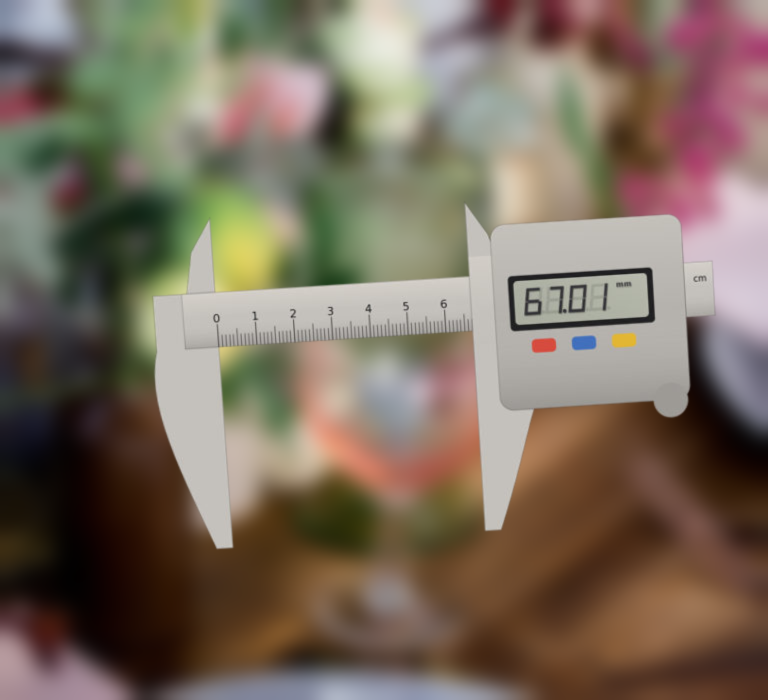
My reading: 67.01,mm
